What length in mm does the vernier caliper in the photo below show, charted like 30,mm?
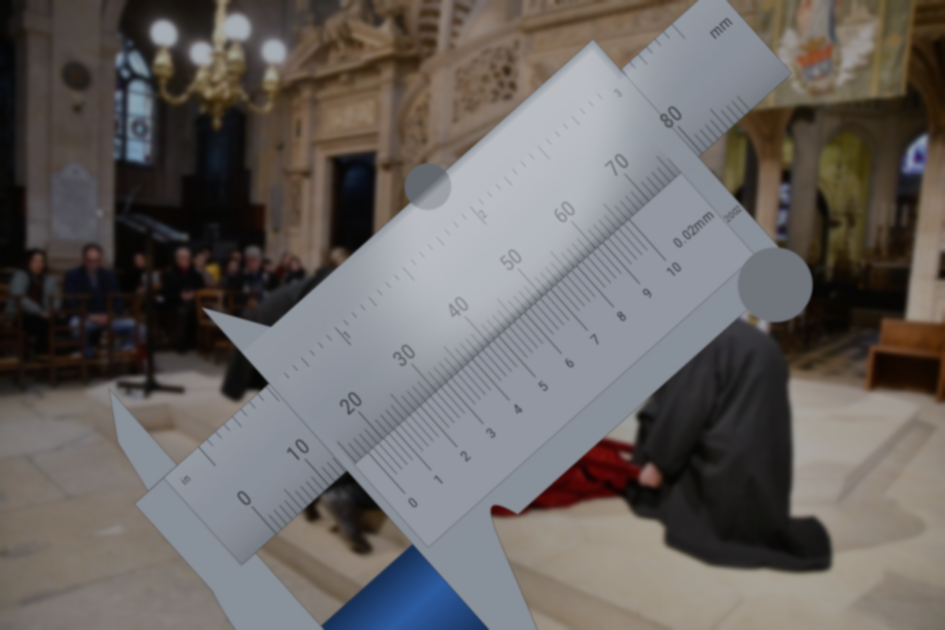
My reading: 17.2,mm
